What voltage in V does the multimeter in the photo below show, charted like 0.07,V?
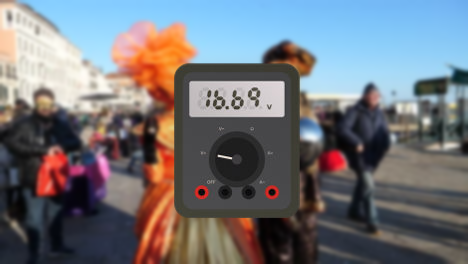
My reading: 16.69,V
